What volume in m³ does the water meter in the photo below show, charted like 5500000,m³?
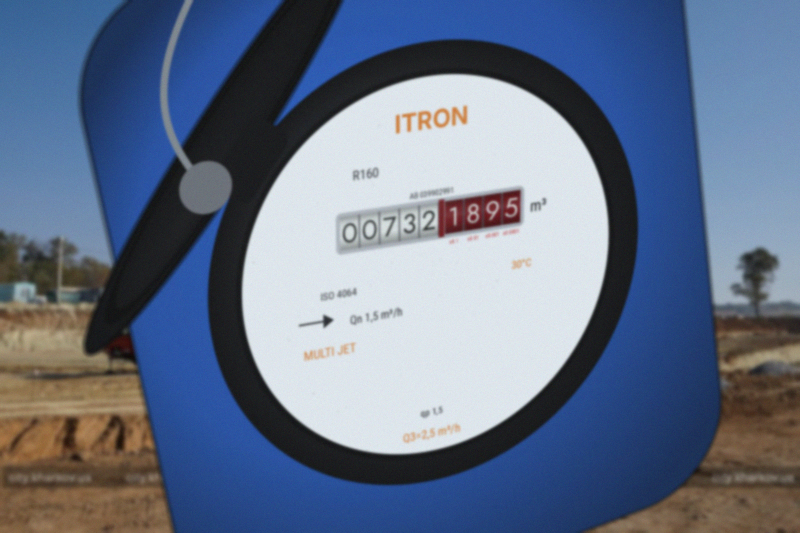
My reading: 732.1895,m³
